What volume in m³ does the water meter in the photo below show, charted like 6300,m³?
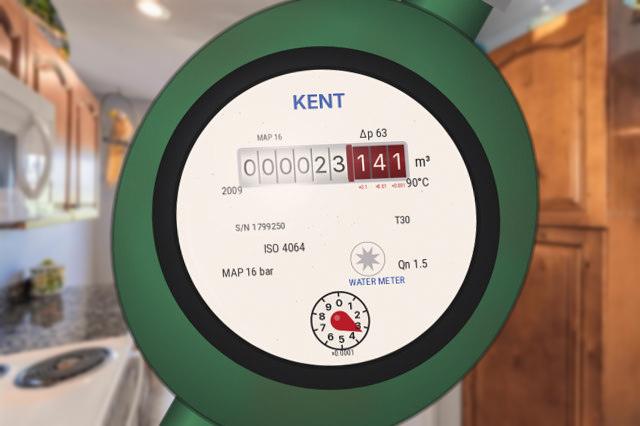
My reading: 23.1413,m³
